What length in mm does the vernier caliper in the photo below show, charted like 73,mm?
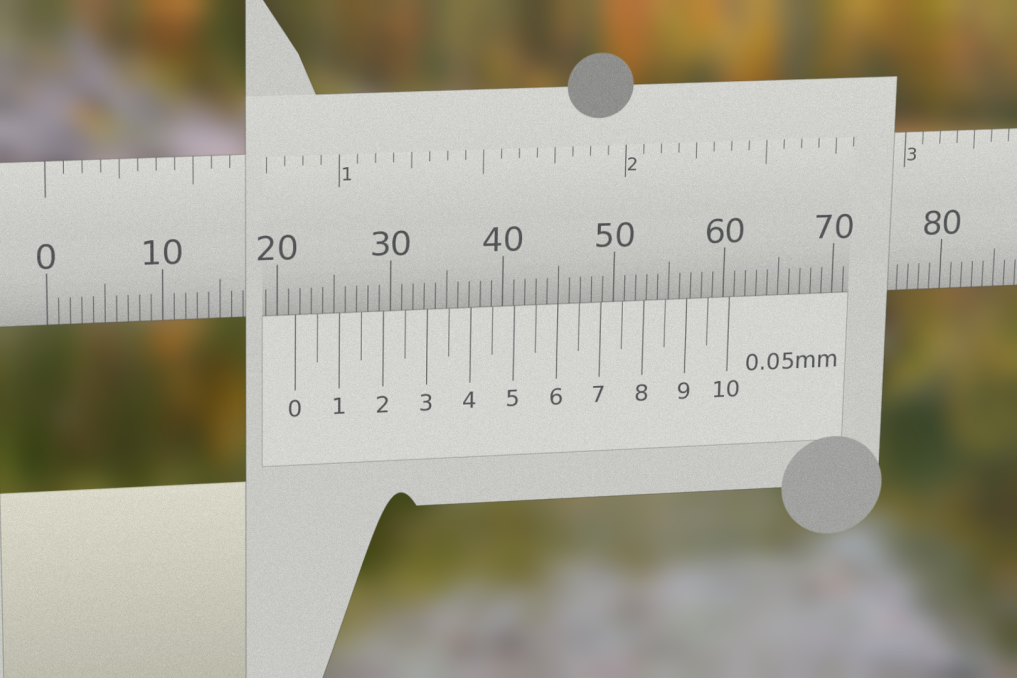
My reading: 21.6,mm
